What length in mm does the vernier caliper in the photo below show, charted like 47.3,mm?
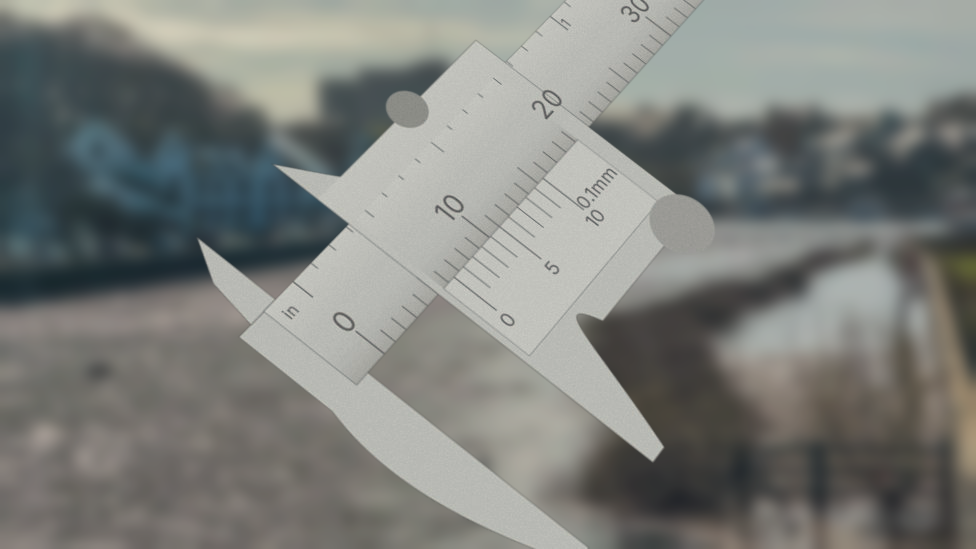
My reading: 6.5,mm
